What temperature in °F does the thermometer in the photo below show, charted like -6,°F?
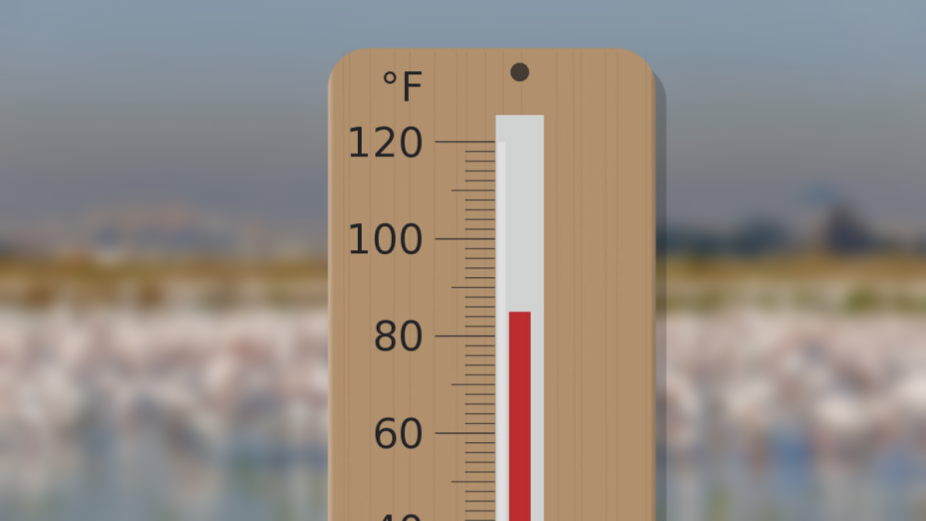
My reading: 85,°F
